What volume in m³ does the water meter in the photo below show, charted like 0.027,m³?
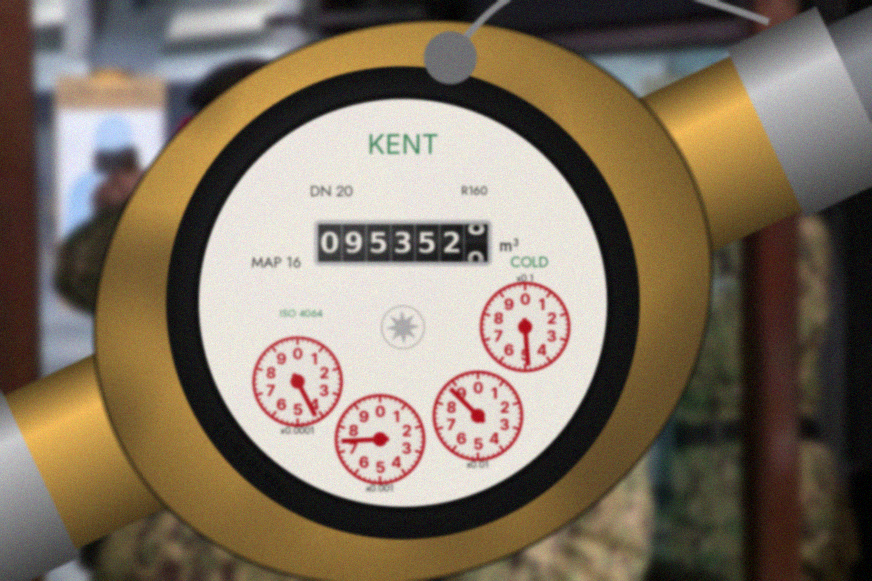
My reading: 953528.4874,m³
